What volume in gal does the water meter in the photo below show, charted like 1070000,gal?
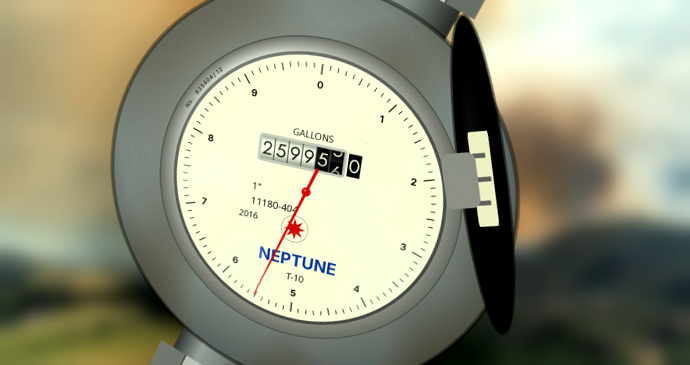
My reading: 2599555.5,gal
